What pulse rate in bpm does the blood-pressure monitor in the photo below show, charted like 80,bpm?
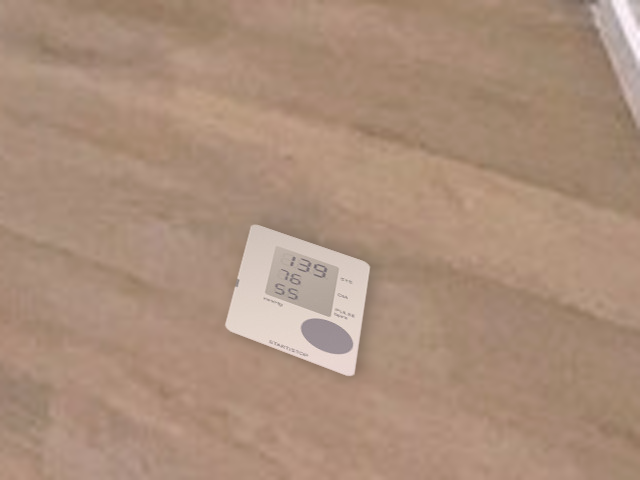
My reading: 55,bpm
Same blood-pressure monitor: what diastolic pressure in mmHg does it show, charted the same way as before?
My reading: 76,mmHg
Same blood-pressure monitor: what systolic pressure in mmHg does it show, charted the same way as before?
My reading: 139,mmHg
